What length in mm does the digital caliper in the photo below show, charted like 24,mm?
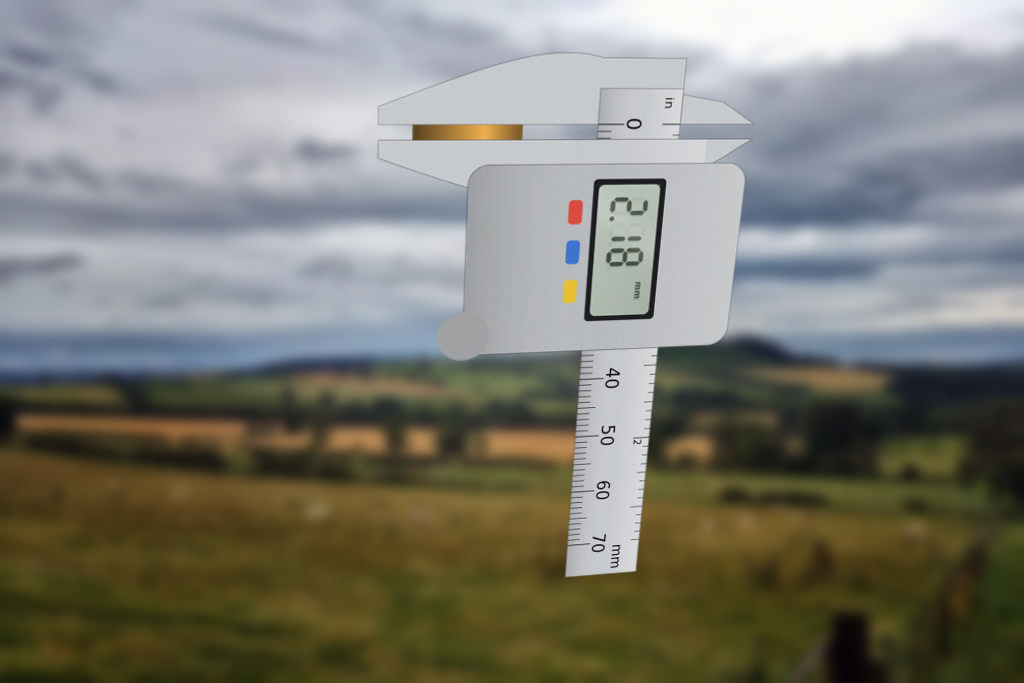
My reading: 2.18,mm
